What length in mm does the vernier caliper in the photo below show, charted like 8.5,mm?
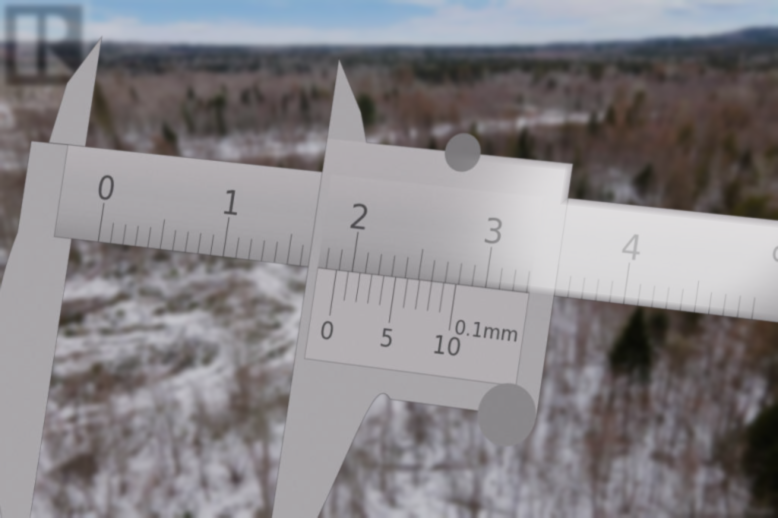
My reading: 18.8,mm
